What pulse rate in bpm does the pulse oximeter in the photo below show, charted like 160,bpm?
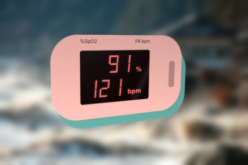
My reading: 121,bpm
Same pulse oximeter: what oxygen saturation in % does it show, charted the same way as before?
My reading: 91,%
